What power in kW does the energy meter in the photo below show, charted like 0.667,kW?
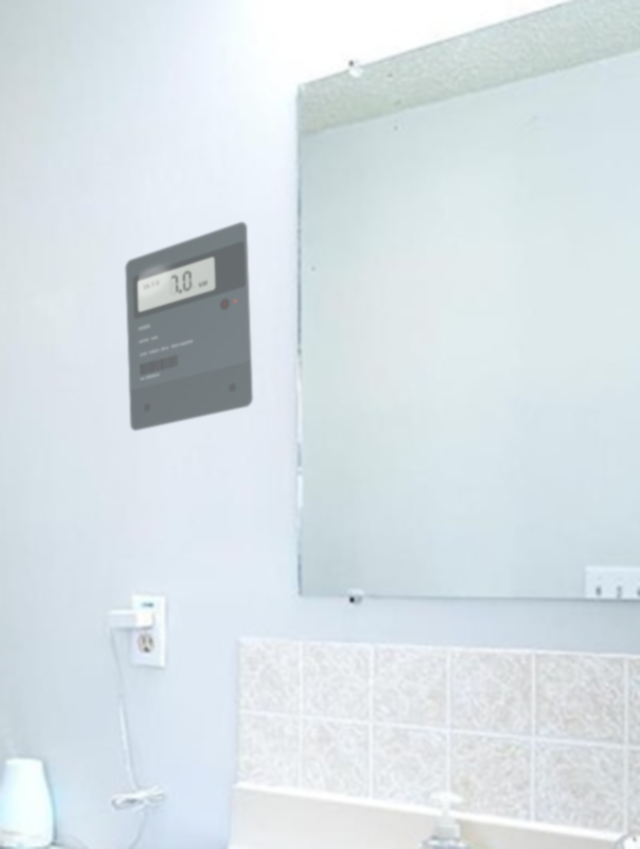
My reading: 7.0,kW
